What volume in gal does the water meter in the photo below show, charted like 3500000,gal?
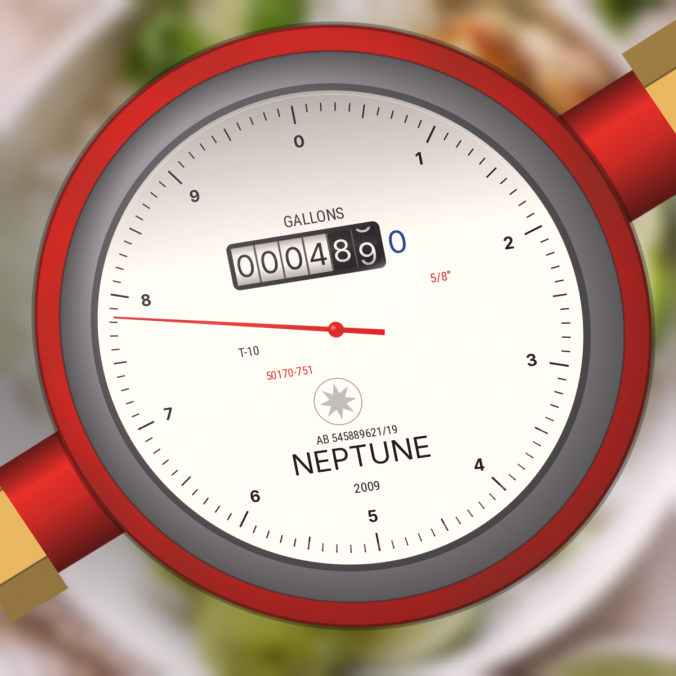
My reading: 4887.8,gal
